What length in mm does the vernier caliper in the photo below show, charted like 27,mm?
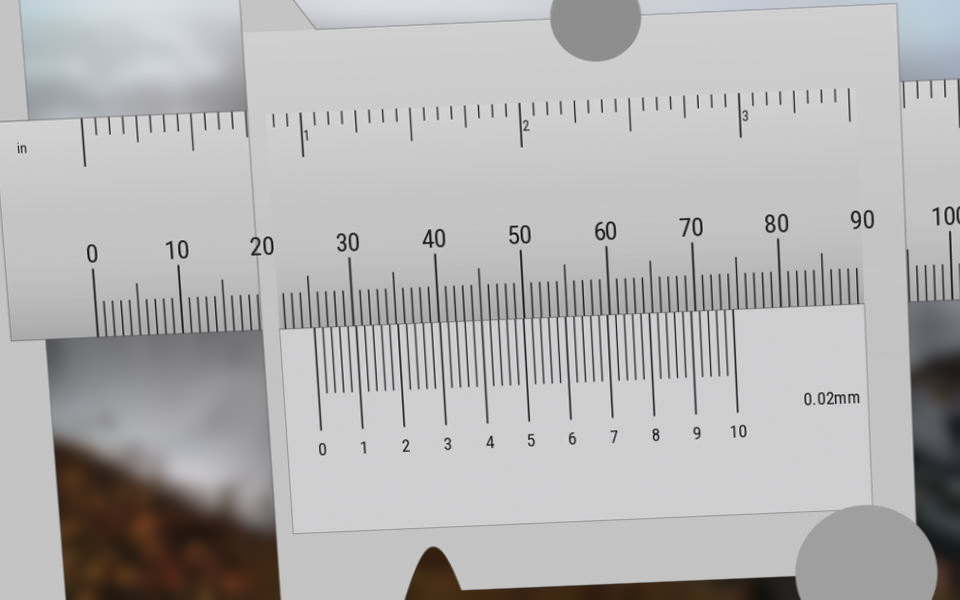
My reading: 25.4,mm
